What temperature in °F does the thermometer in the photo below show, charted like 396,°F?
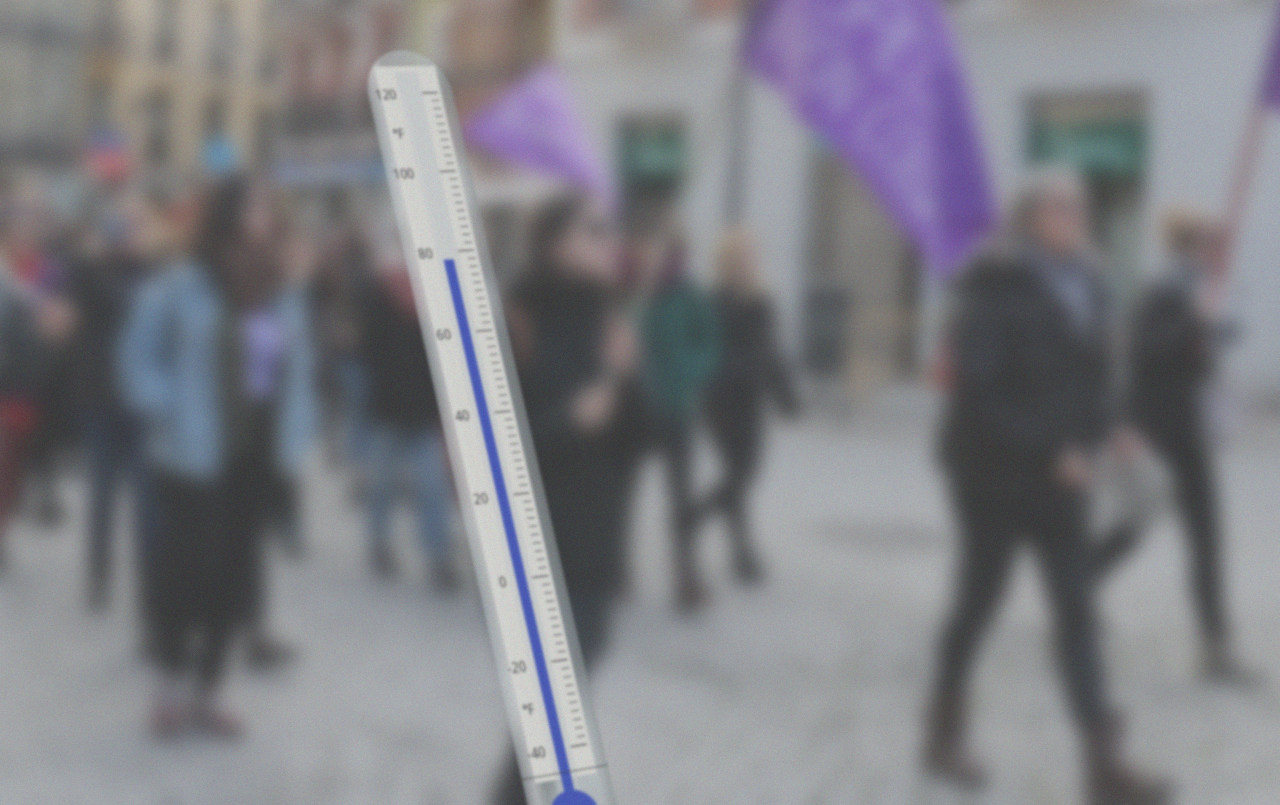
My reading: 78,°F
